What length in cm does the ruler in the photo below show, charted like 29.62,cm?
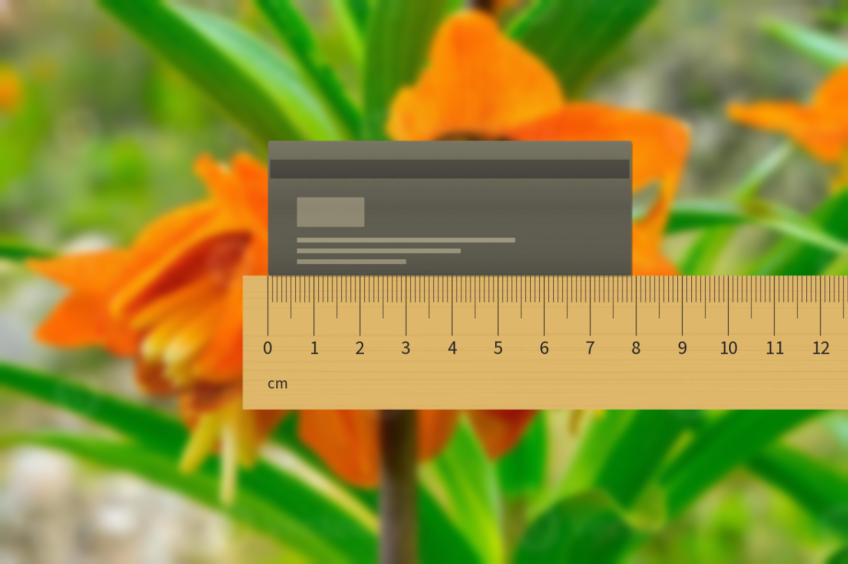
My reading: 7.9,cm
